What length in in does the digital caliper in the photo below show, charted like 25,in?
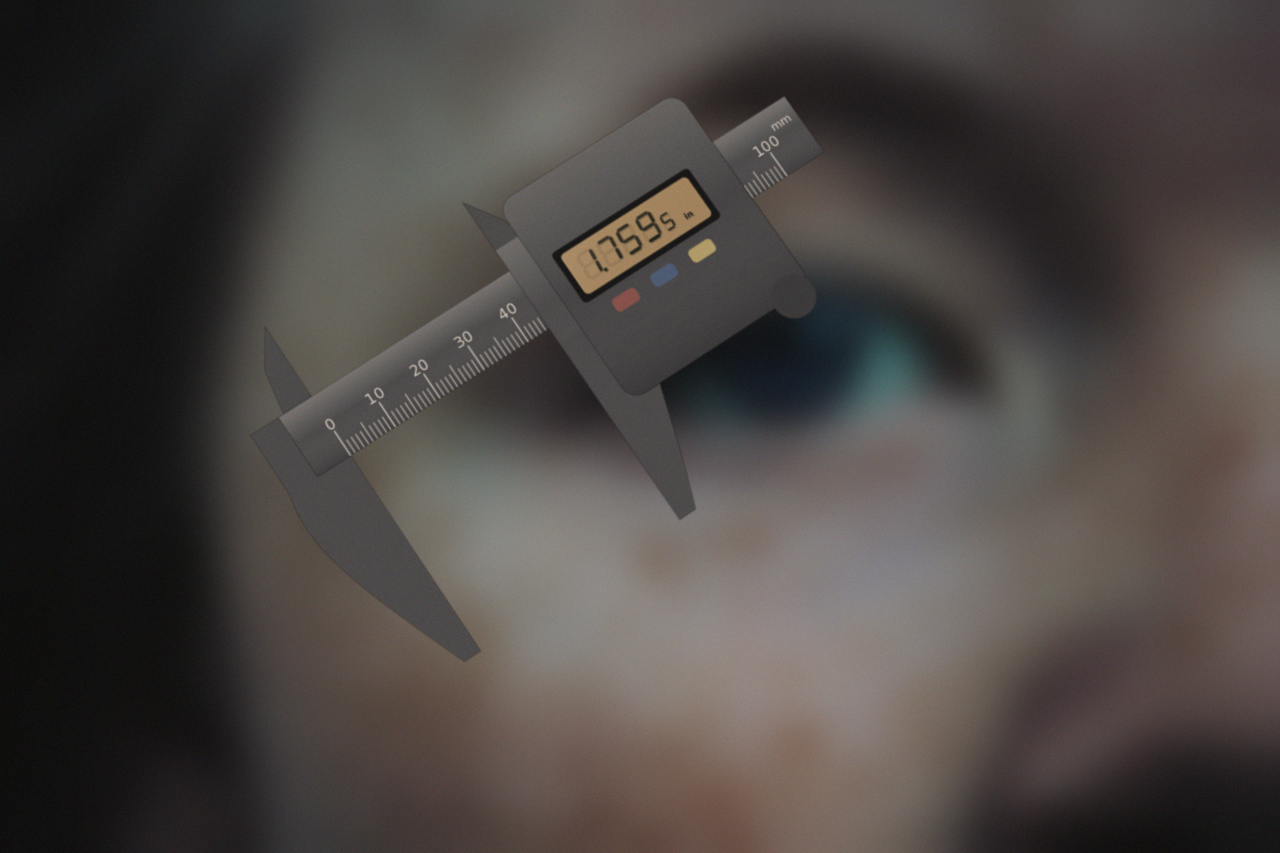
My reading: 1.7595,in
